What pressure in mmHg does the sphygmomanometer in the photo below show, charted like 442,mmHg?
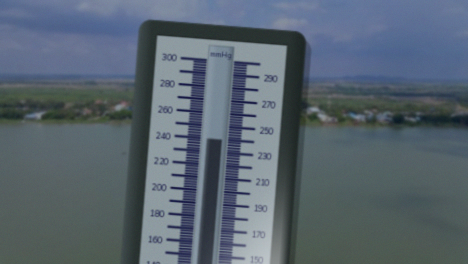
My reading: 240,mmHg
